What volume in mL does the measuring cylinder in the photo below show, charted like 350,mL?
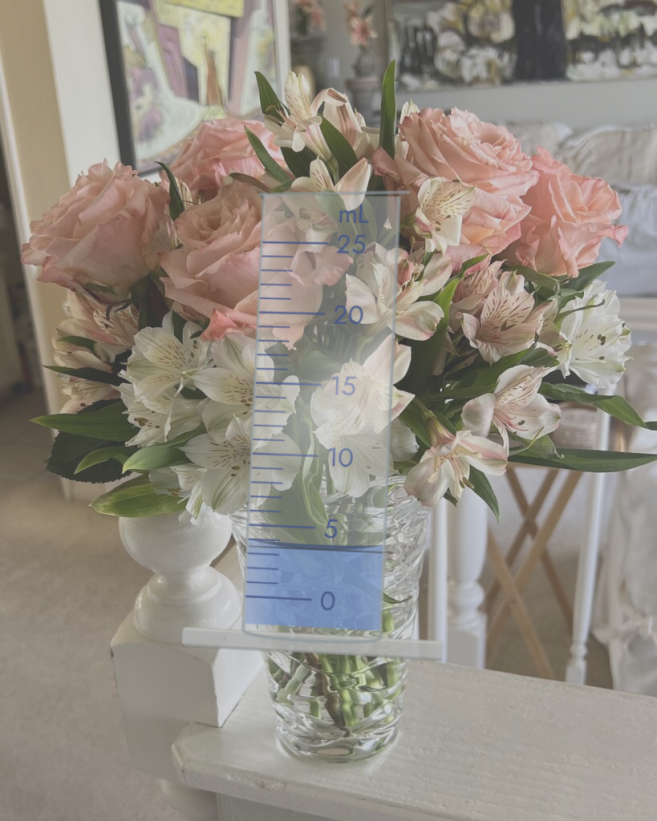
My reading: 3.5,mL
